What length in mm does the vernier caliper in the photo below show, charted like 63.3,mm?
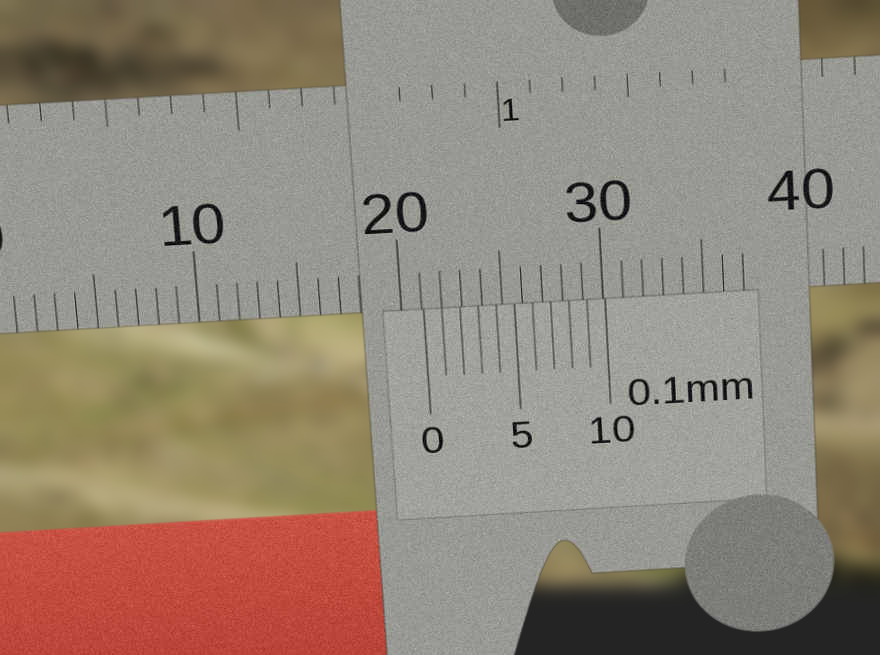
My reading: 21.1,mm
